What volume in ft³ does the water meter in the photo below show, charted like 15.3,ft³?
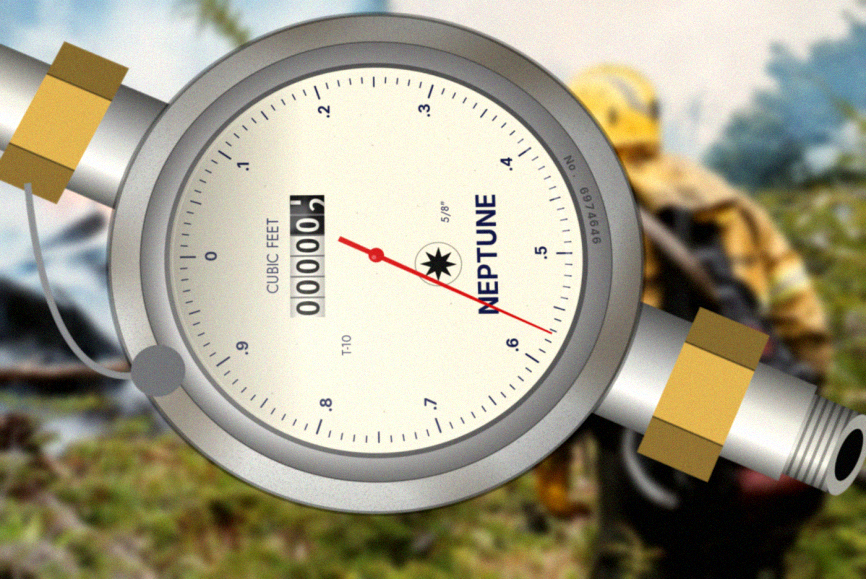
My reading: 1.57,ft³
